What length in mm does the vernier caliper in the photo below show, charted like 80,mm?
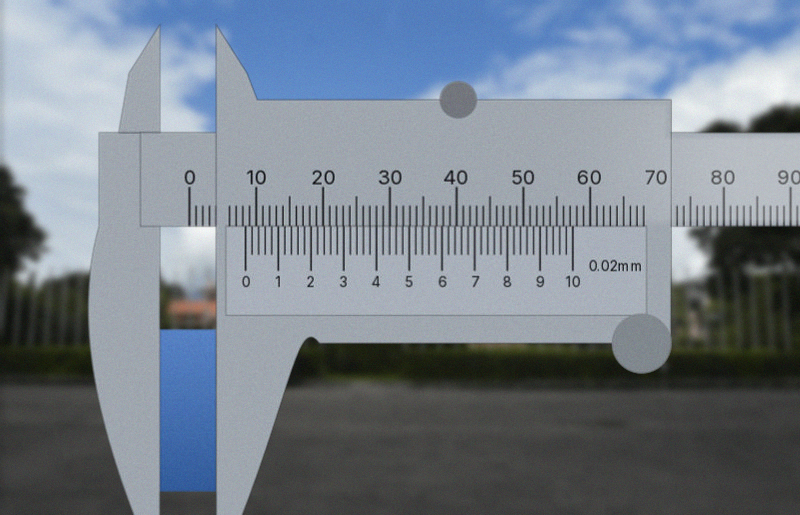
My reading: 8.4,mm
